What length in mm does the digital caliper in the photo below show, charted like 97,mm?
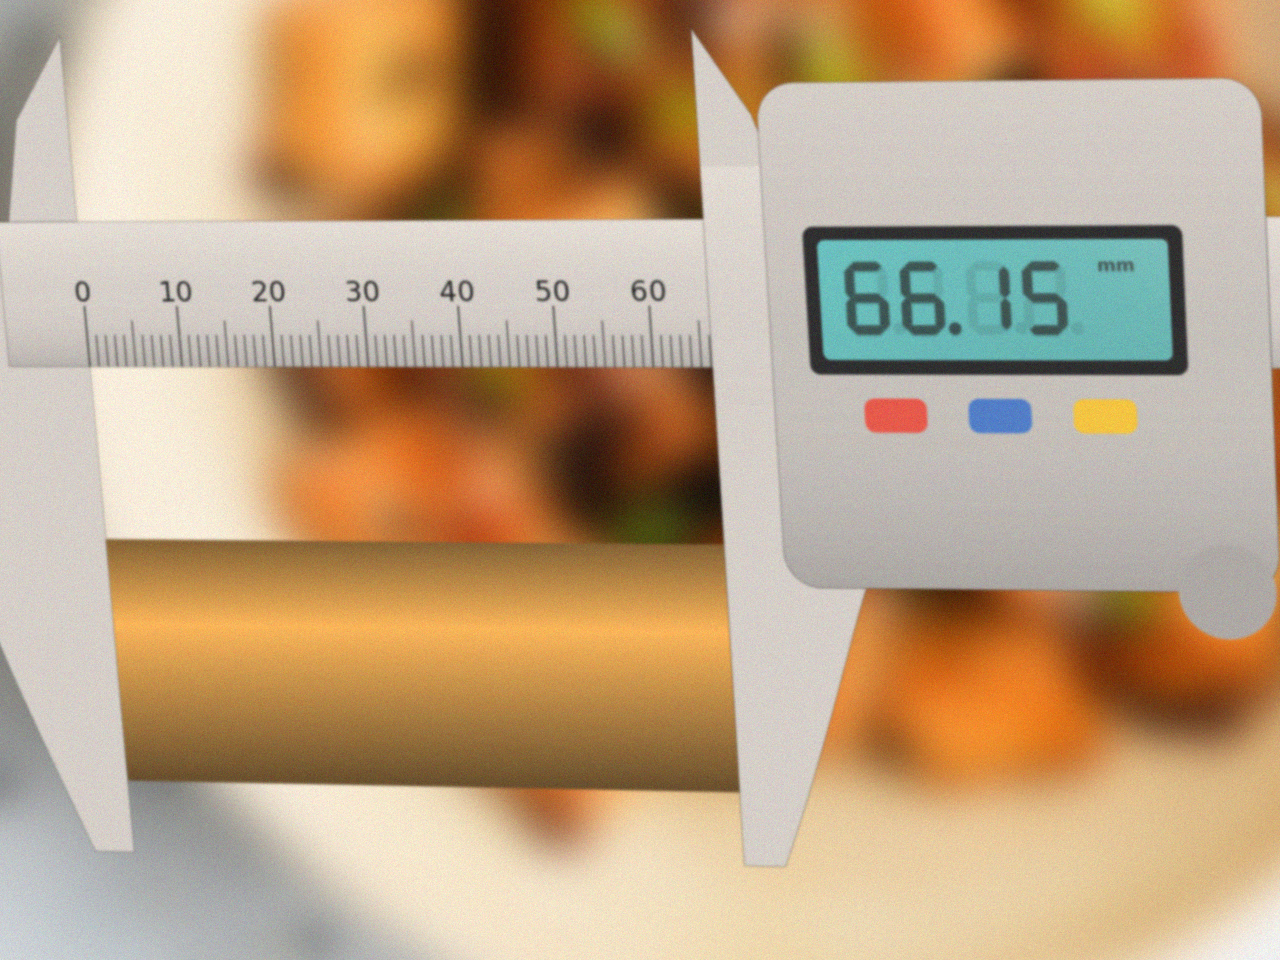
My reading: 66.15,mm
